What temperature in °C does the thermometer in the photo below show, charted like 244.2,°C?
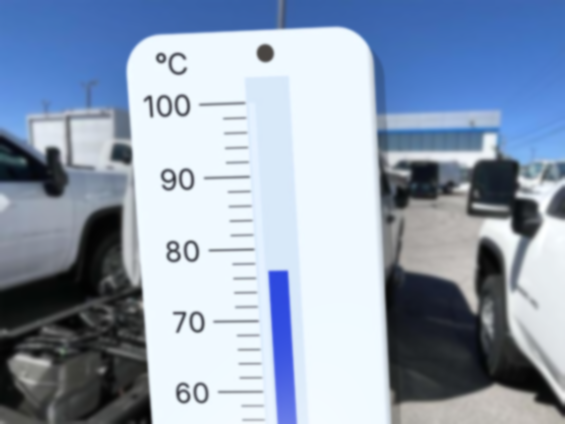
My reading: 77,°C
